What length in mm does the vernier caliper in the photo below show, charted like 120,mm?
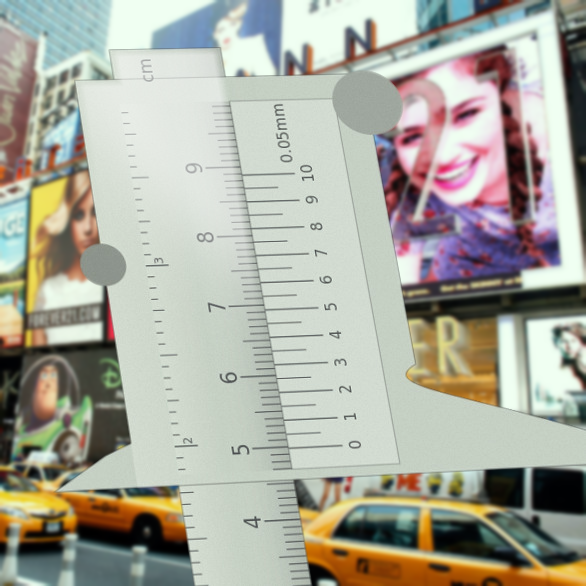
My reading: 49.8,mm
